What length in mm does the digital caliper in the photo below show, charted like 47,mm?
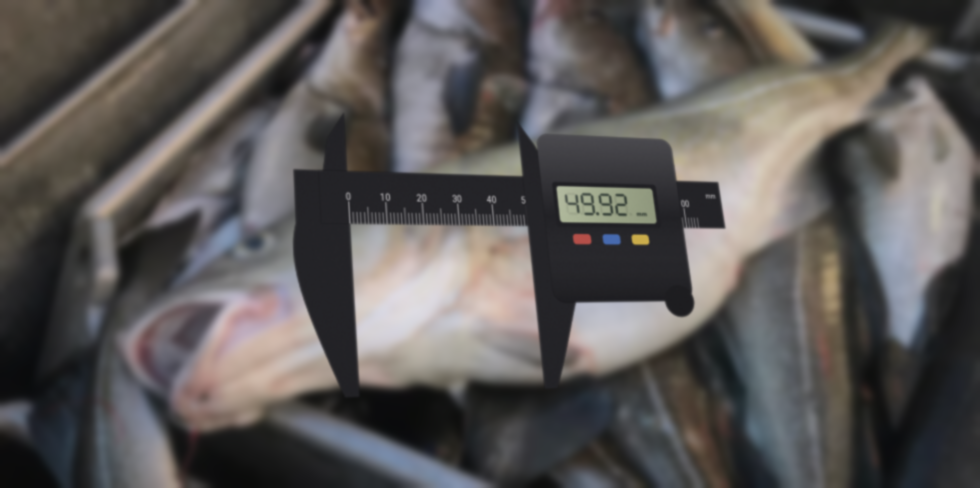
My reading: 49.92,mm
